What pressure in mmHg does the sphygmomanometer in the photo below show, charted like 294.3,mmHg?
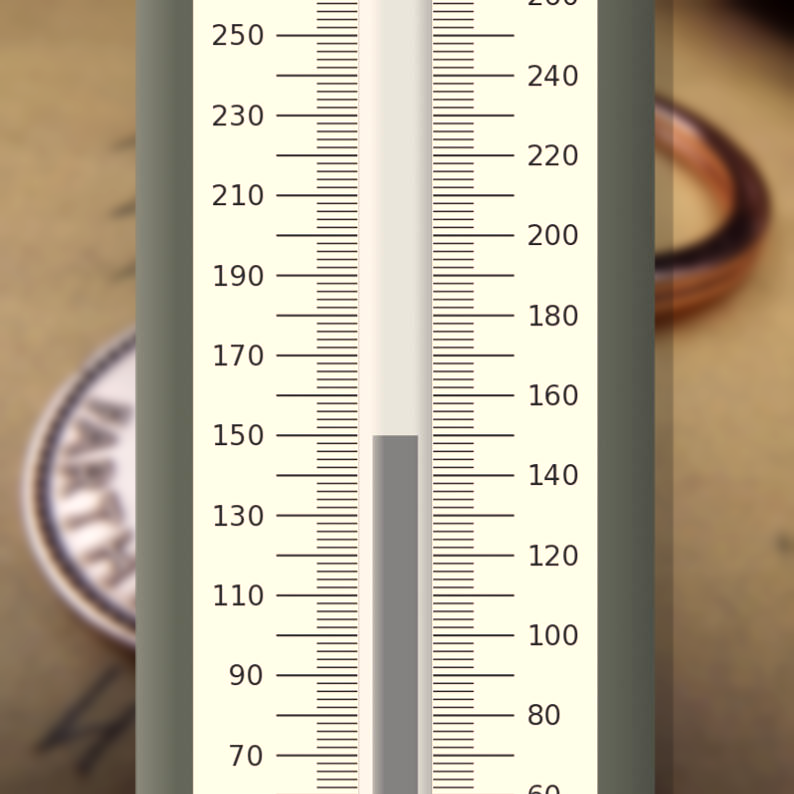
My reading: 150,mmHg
